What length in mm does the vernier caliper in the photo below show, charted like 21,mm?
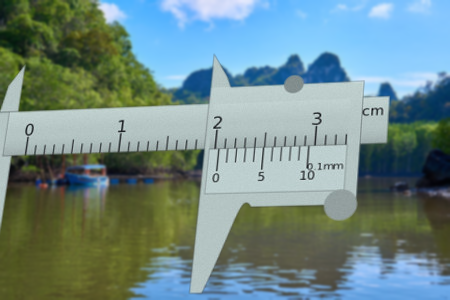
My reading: 20.4,mm
